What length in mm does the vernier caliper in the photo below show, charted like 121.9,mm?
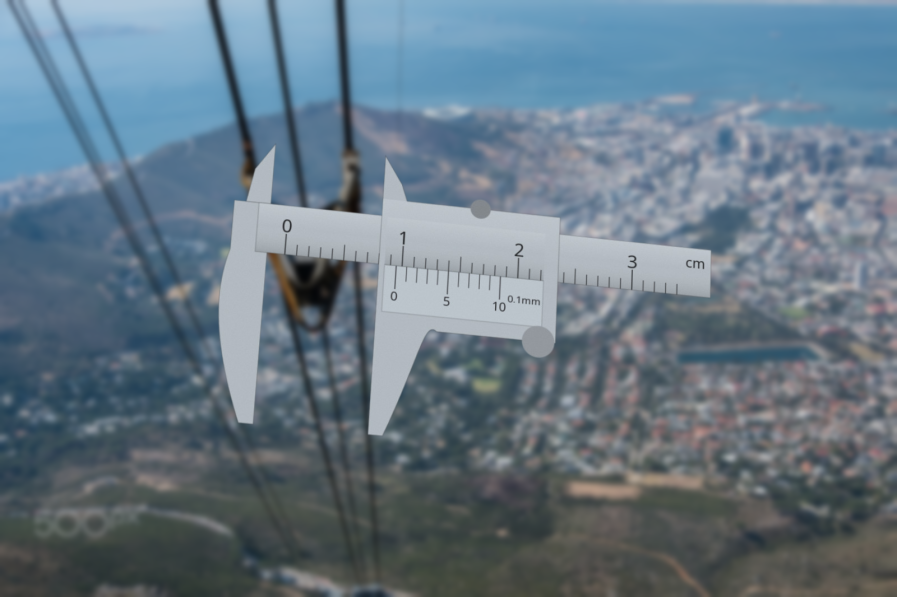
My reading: 9.5,mm
